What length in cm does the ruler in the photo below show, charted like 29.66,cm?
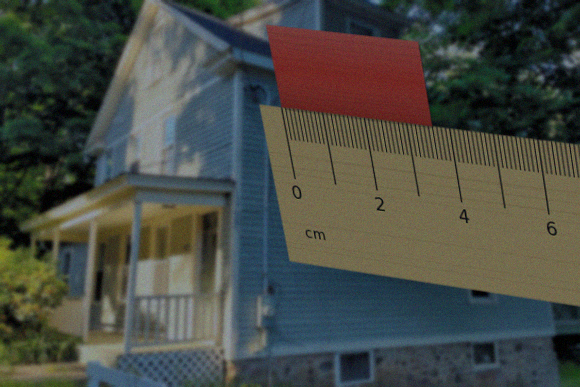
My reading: 3.6,cm
